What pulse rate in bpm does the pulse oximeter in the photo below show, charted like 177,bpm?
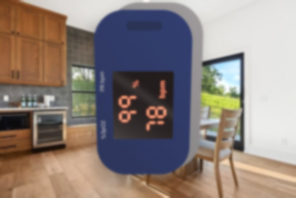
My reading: 78,bpm
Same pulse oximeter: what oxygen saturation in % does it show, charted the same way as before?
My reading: 99,%
